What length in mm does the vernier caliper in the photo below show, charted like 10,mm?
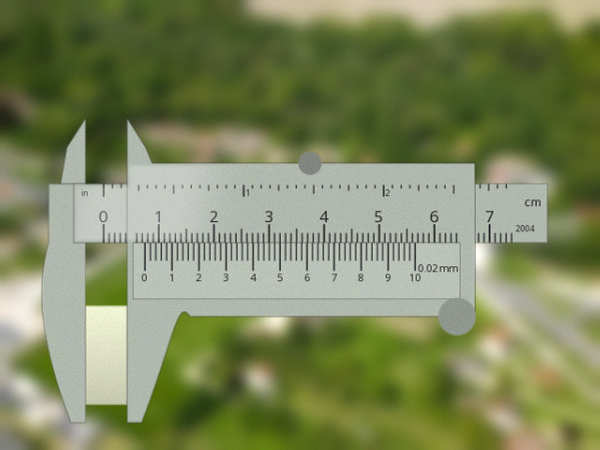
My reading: 7.5,mm
